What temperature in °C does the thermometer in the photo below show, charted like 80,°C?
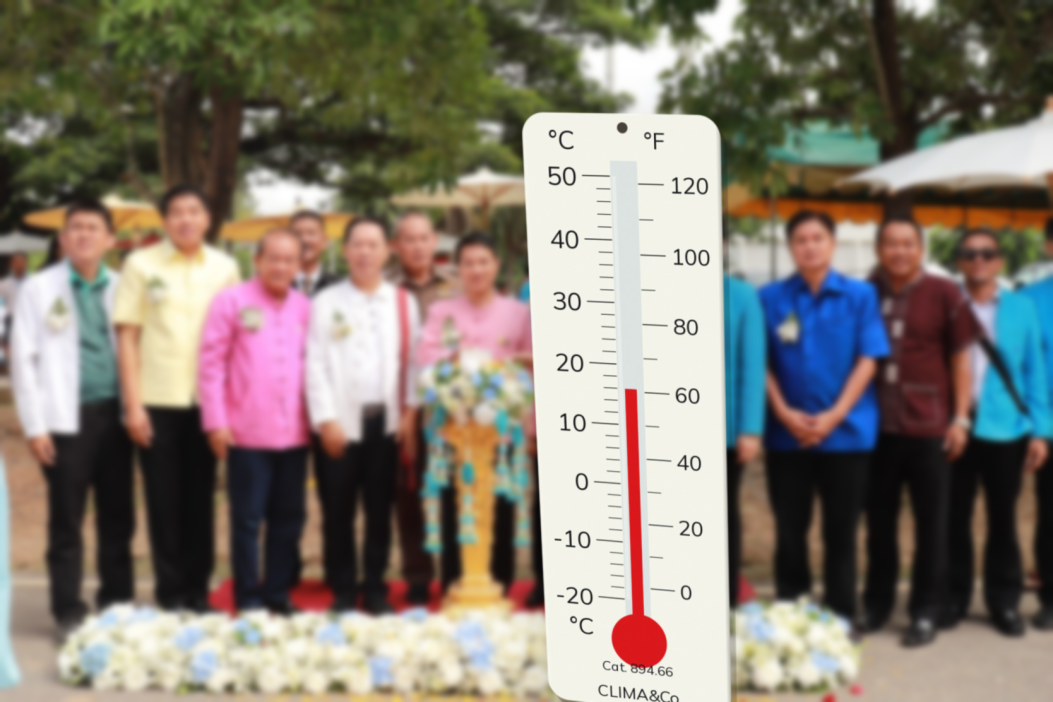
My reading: 16,°C
